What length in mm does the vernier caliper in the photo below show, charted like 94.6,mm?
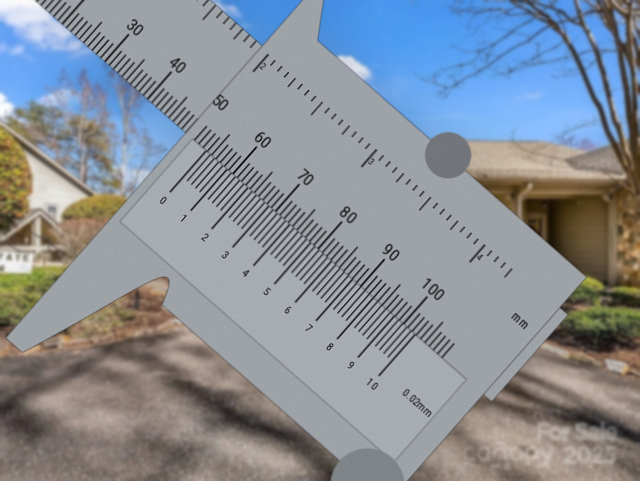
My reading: 53.8,mm
